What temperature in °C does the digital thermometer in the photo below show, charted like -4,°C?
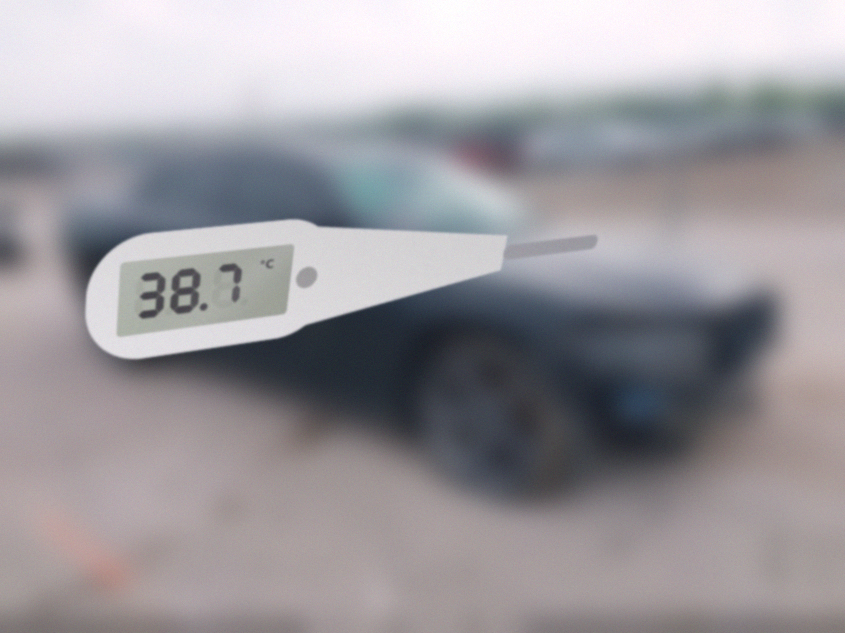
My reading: 38.7,°C
